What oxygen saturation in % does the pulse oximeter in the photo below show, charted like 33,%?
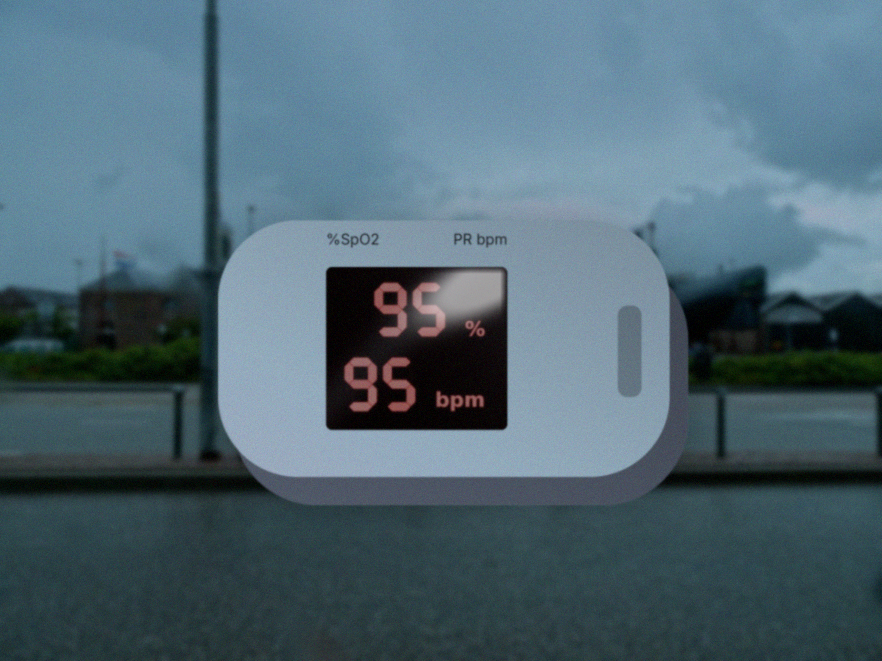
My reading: 95,%
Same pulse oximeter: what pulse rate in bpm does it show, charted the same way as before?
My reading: 95,bpm
